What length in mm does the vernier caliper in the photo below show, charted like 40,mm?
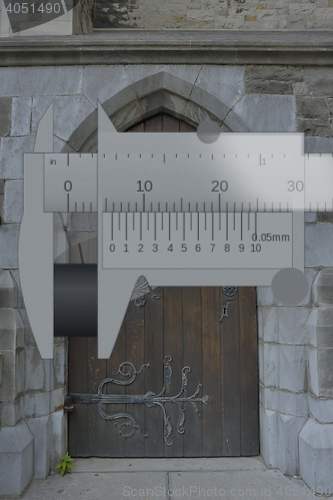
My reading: 5.8,mm
